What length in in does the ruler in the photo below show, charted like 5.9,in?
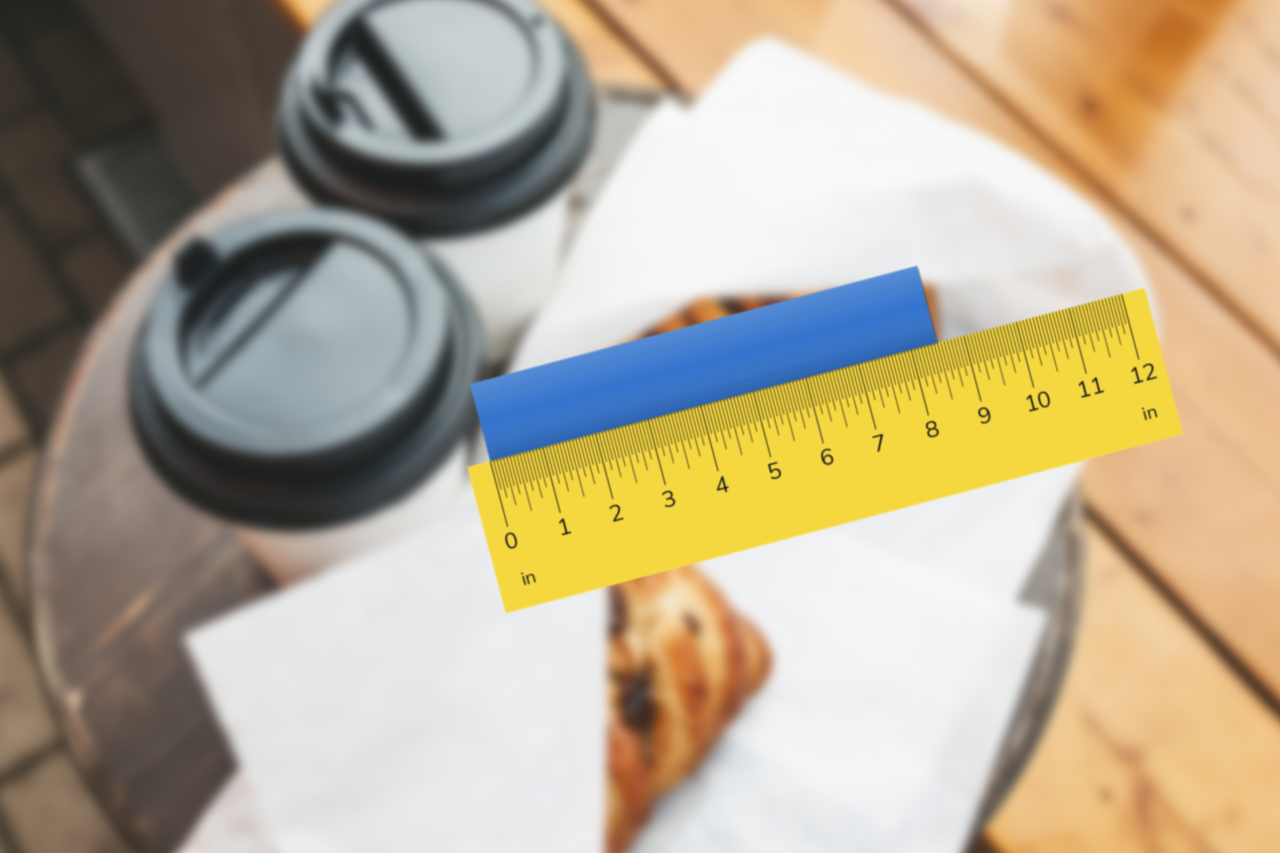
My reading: 8.5,in
